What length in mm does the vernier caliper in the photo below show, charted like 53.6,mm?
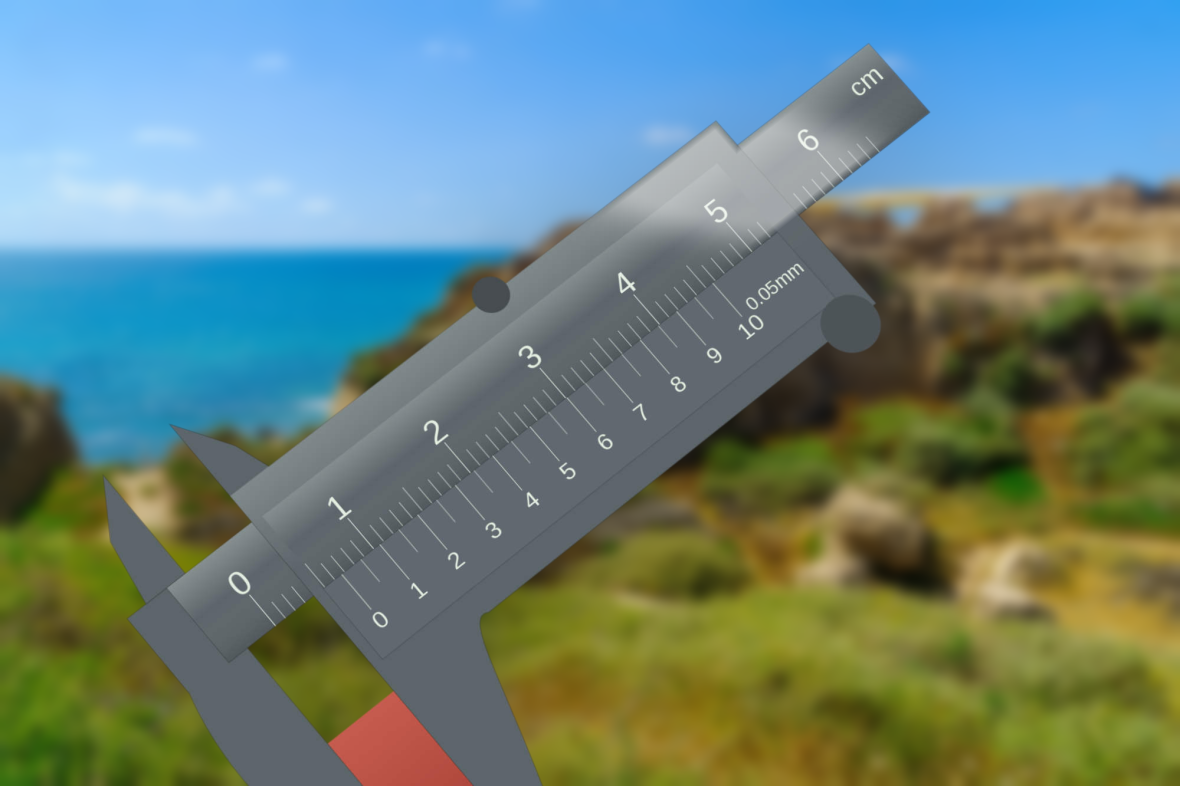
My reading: 6.7,mm
